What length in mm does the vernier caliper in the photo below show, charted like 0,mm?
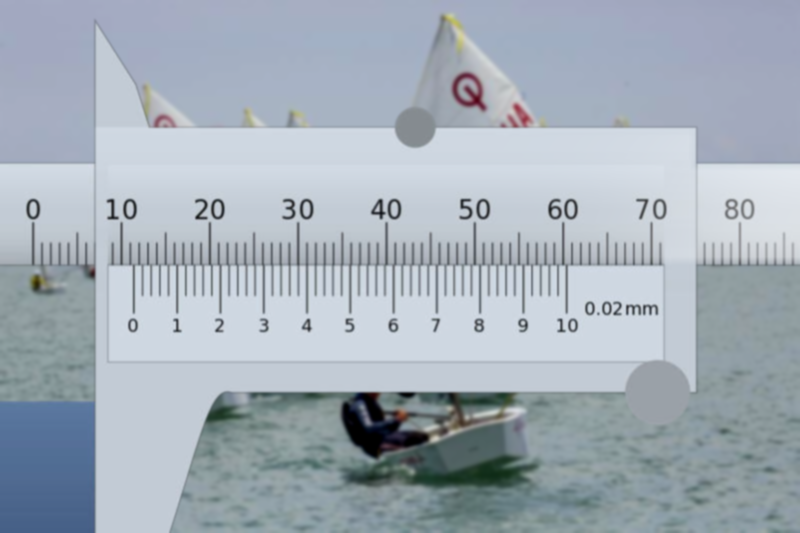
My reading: 11.4,mm
